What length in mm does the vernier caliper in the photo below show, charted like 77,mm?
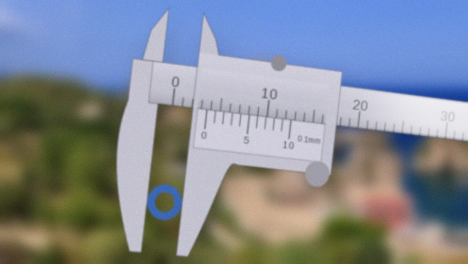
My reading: 3.6,mm
